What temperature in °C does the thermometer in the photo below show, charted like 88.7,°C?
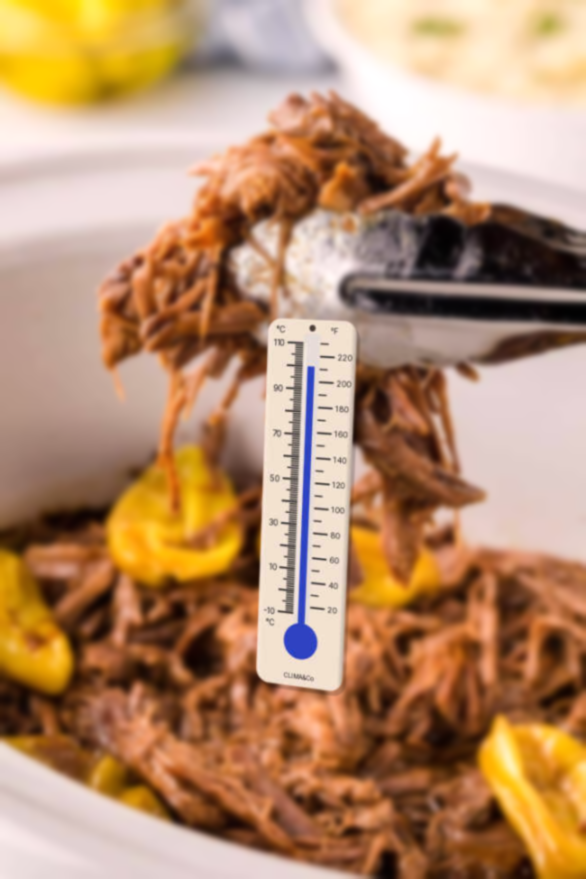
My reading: 100,°C
